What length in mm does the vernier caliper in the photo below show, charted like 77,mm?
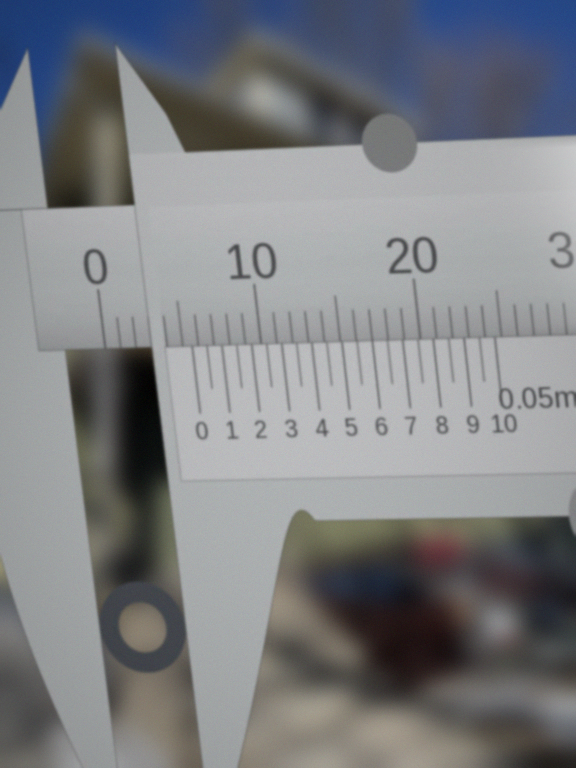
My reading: 5.6,mm
